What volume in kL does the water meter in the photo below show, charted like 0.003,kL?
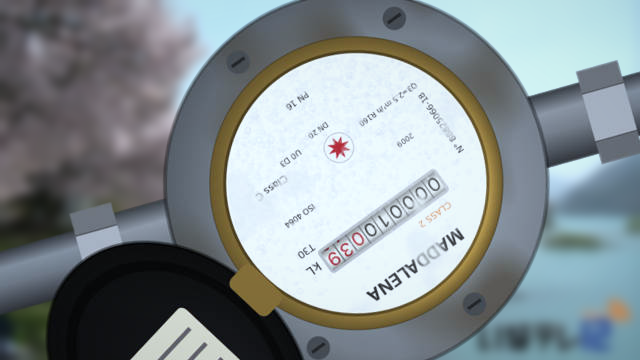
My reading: 10.039,kL
